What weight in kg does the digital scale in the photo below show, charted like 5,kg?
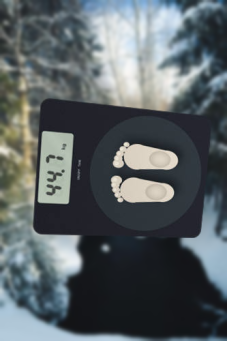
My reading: 44.7,kg
